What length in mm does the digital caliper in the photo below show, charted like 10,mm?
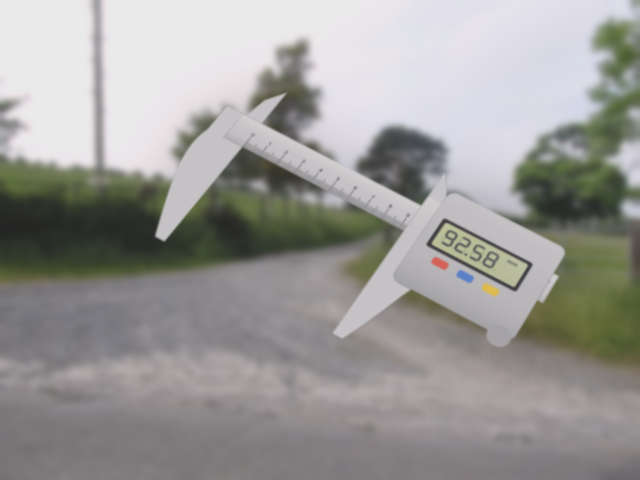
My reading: 92.58,mm
